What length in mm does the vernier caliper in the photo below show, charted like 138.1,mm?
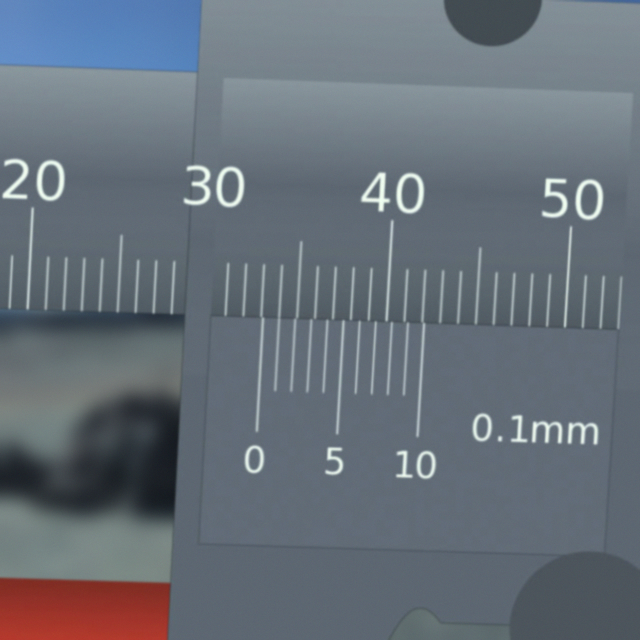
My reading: 33.1,mm
